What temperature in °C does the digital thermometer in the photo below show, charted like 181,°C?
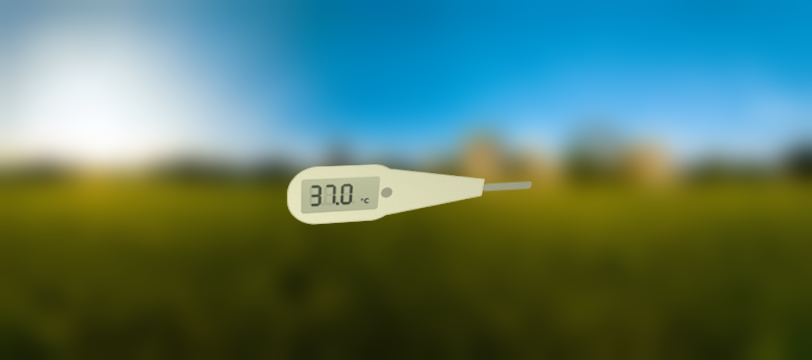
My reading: 37.0,°C
